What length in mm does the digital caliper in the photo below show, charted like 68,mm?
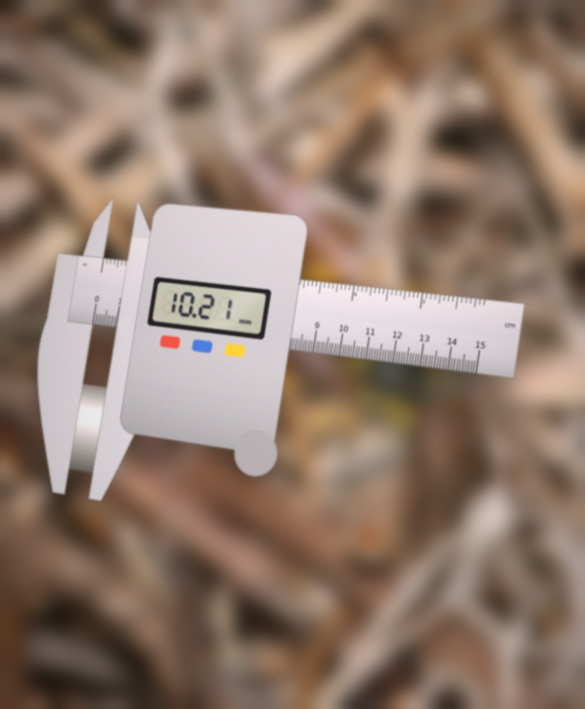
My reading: 10.21,mm
